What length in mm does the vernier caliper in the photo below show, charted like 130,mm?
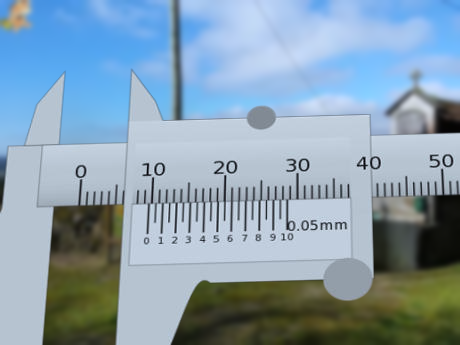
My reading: 9.6,mm
